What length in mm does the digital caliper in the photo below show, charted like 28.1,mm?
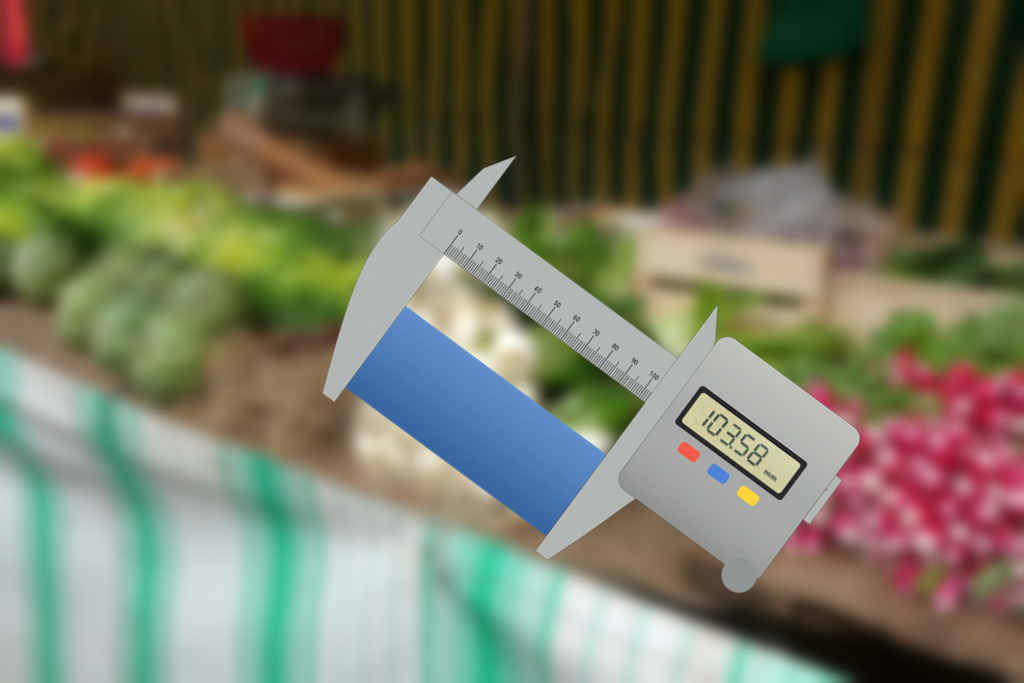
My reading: 103.58,mm
